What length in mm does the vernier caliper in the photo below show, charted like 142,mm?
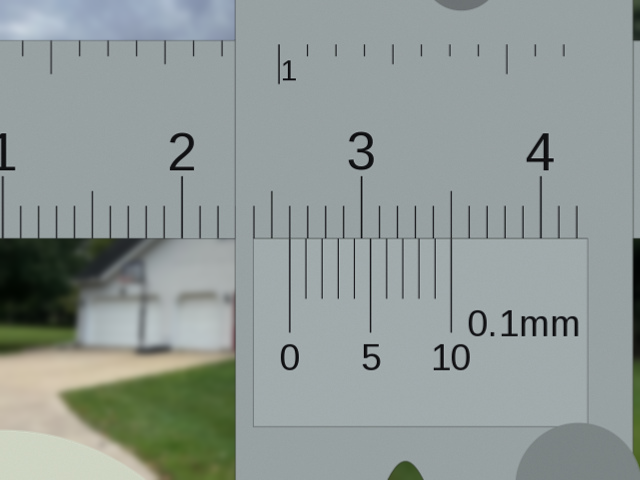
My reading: 26.0,mm
